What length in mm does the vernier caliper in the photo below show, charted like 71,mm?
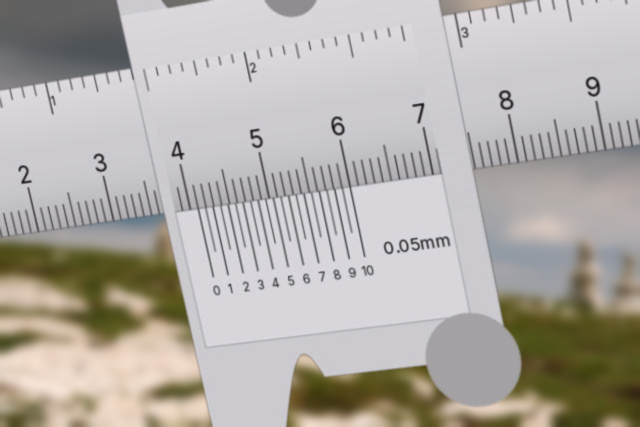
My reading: 41.0,mm
